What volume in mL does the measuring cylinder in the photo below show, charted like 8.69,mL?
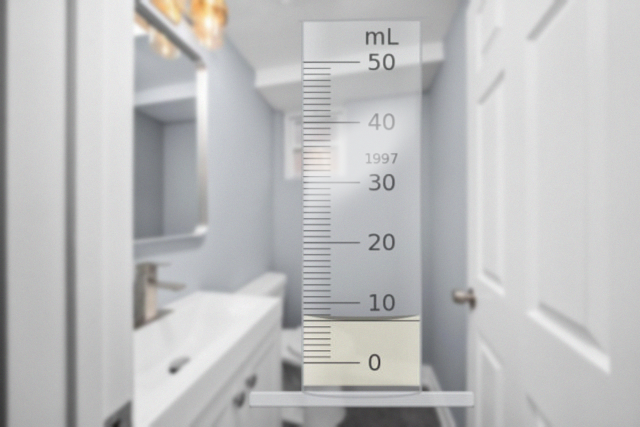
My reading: 7,mL
